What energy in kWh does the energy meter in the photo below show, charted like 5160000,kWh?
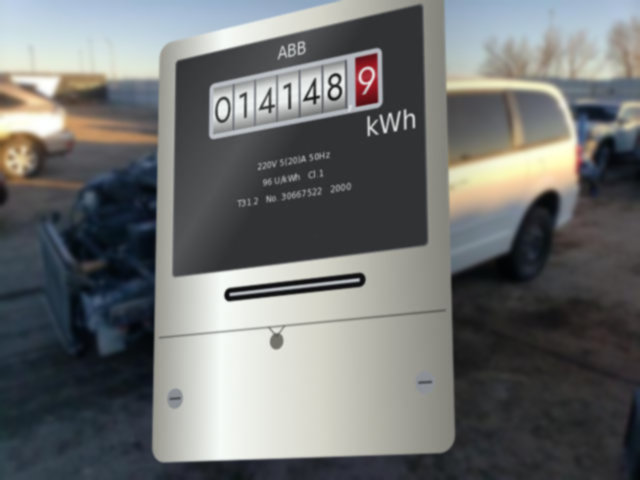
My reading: 14148.9,kWh
